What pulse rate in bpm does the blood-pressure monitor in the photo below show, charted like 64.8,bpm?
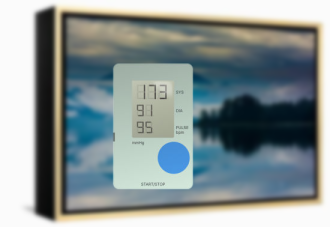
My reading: 95,bpm
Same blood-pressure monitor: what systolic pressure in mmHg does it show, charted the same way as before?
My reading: 173,mmHg
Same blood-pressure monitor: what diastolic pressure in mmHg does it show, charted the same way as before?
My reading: 91,mmHg
